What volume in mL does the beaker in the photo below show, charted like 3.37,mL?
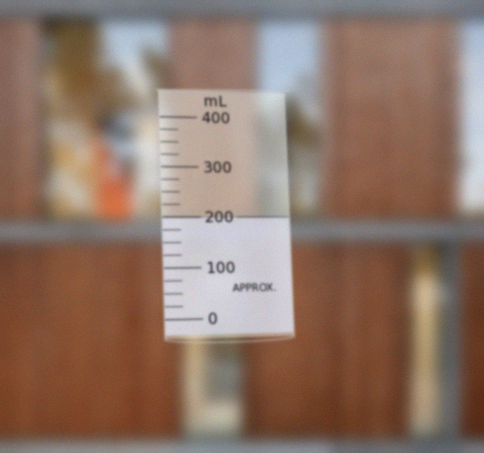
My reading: 200,mL
